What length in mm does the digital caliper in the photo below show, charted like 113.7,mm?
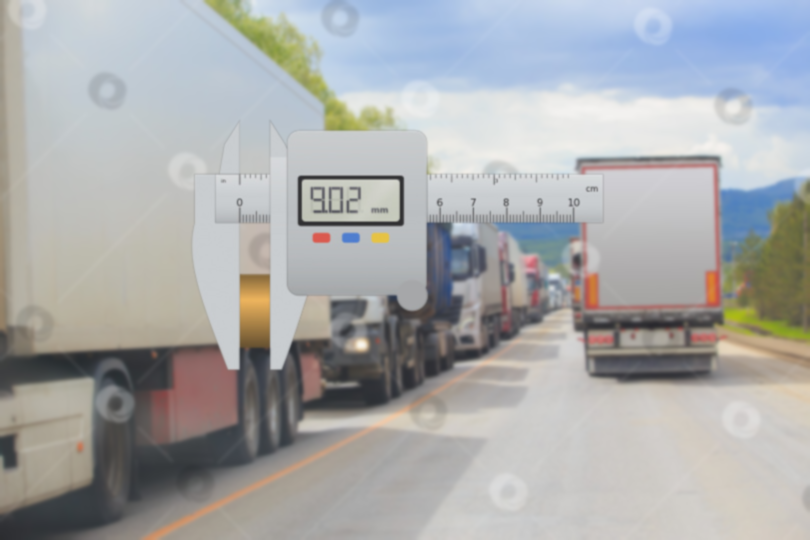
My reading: 9.02,mm
